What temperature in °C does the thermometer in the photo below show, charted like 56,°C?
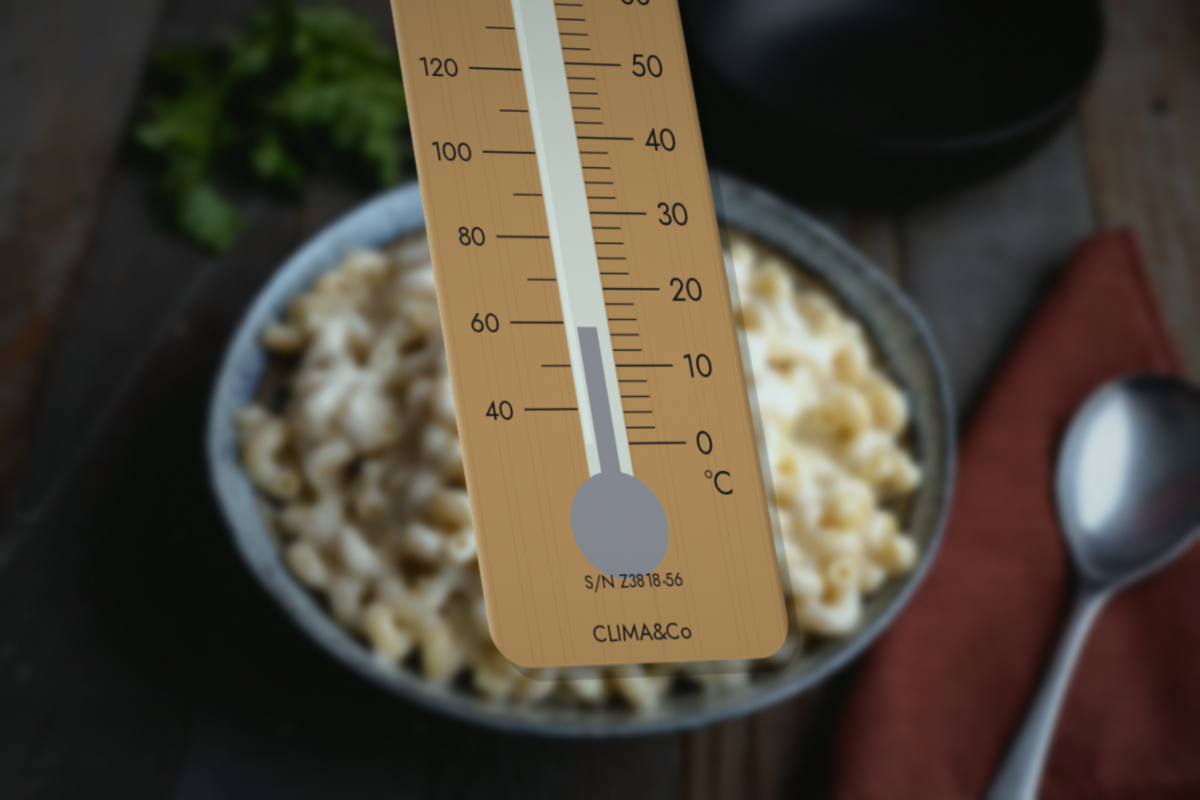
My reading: 15,°C
